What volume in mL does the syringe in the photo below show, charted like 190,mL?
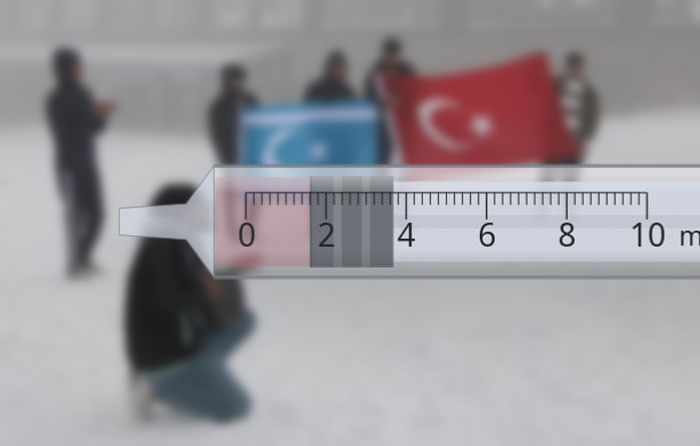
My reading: 1.6,mL
